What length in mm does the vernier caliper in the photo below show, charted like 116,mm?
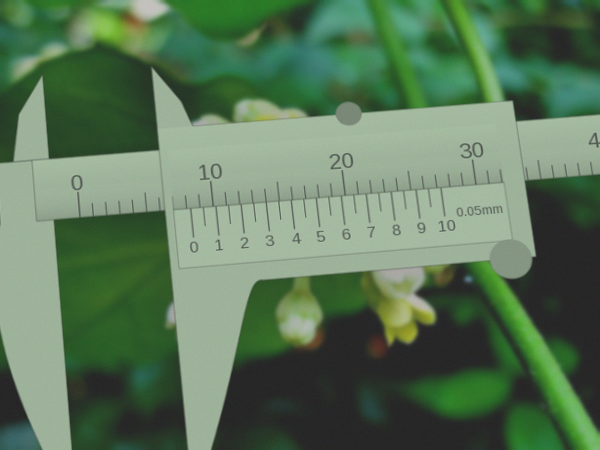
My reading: 8.3,mm
